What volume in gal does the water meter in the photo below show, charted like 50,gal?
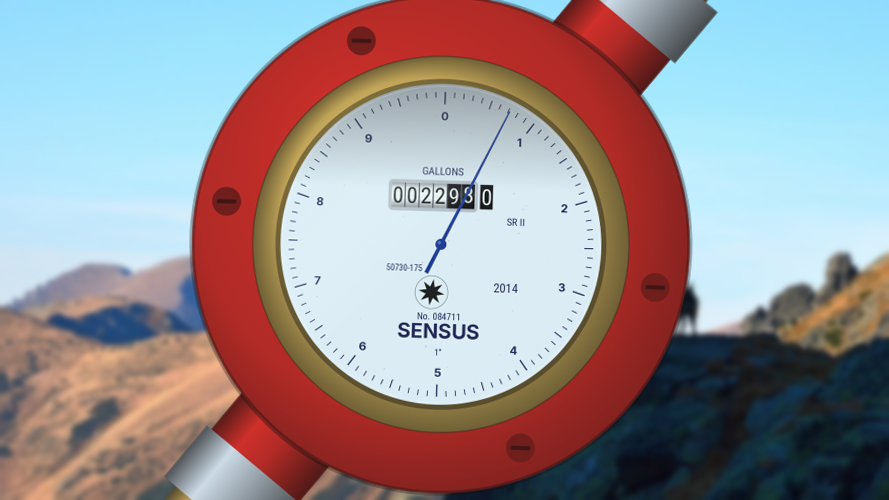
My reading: 22980.7,gal
